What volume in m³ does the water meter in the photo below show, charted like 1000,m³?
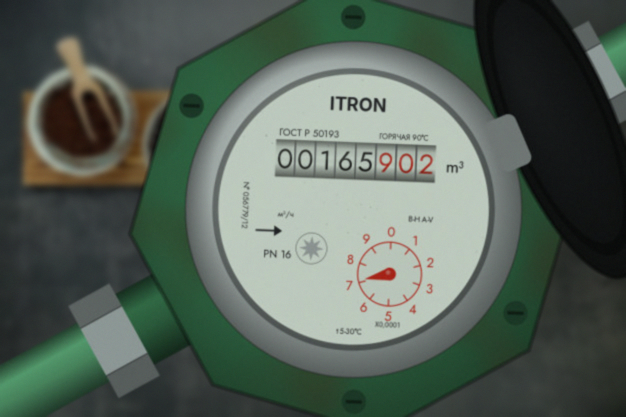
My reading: 165.9027,m³
